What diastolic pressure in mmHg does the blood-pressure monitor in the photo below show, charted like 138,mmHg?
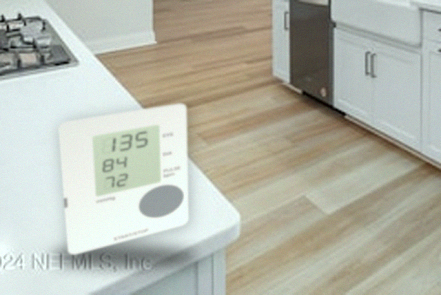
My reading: 84,mmHg
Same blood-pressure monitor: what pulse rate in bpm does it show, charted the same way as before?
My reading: 72,bpm
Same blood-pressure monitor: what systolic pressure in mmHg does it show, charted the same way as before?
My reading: 135,mmHg
